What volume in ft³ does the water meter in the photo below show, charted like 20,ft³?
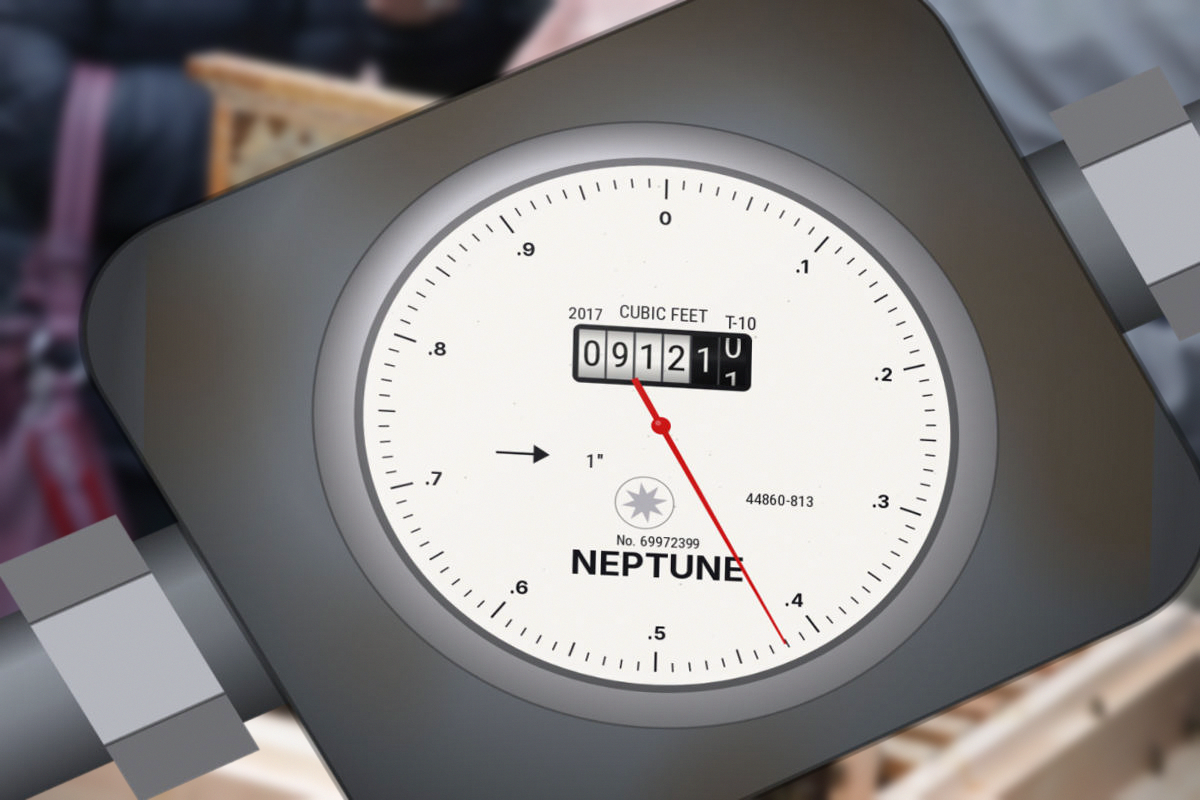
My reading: 91210.42,ft³
